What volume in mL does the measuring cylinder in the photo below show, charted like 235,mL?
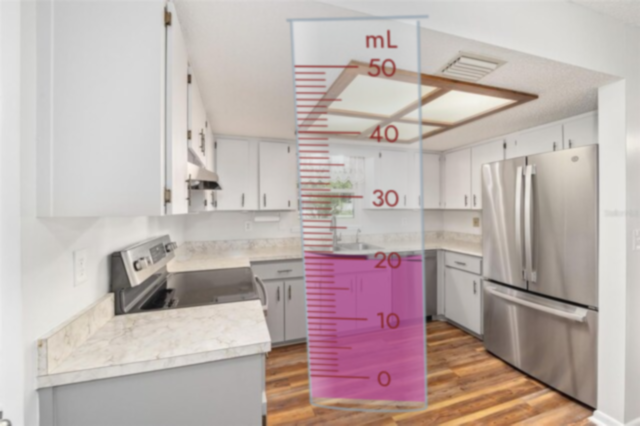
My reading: 20,mL
